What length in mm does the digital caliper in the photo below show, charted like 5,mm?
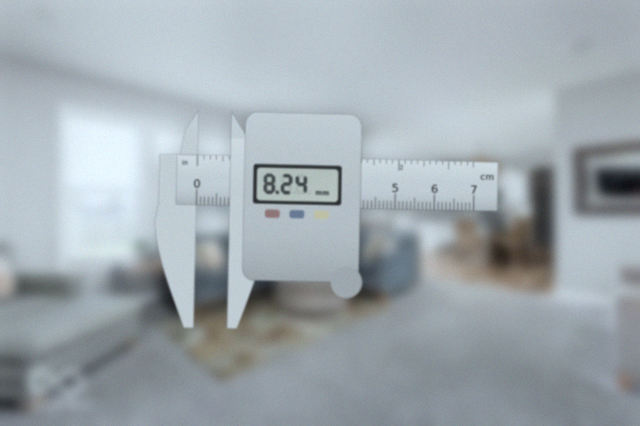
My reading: 8.24,mm
